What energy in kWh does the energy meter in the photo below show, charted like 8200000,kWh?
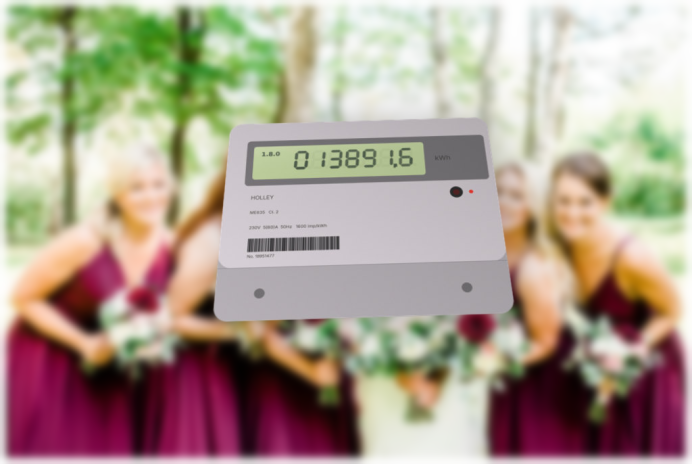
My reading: 13891.6,kWh
